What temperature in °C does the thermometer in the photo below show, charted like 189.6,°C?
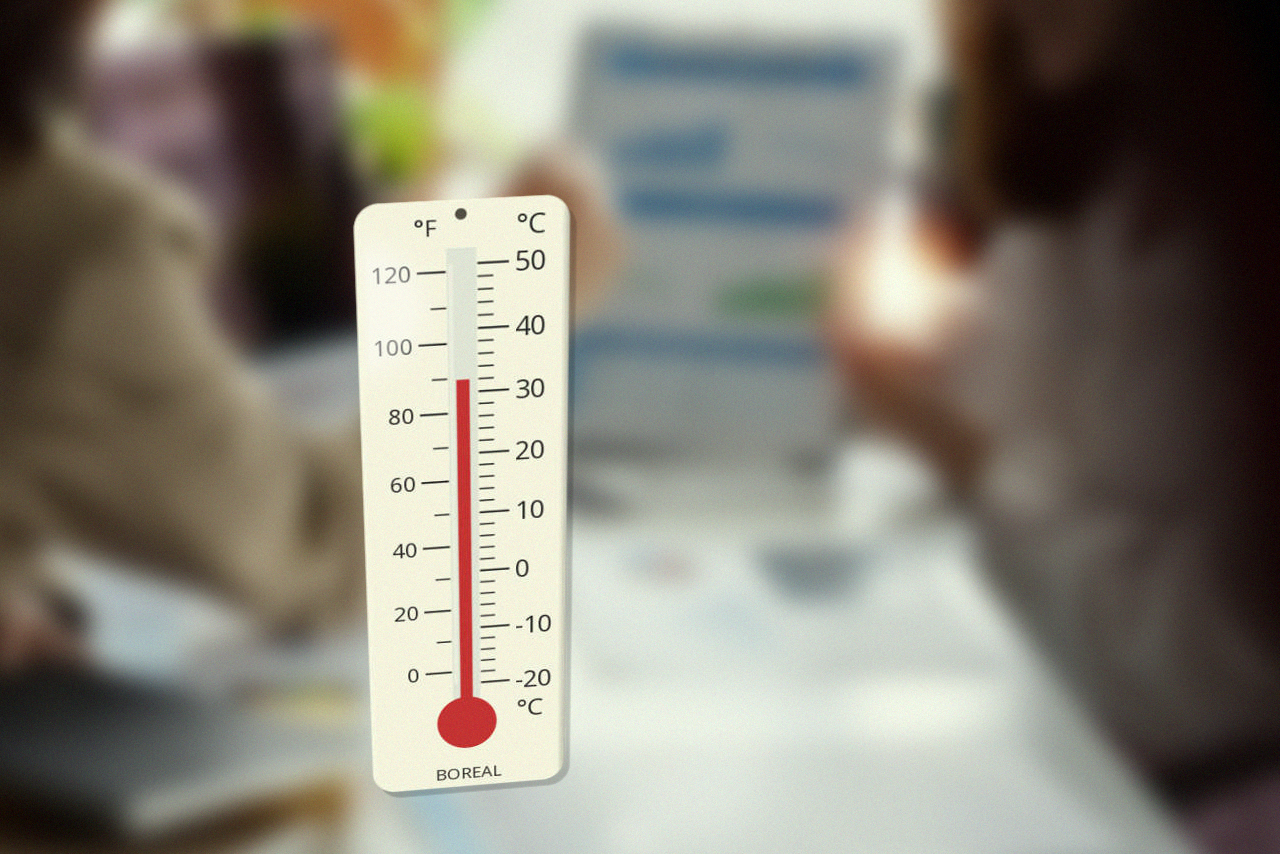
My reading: 32,°C
